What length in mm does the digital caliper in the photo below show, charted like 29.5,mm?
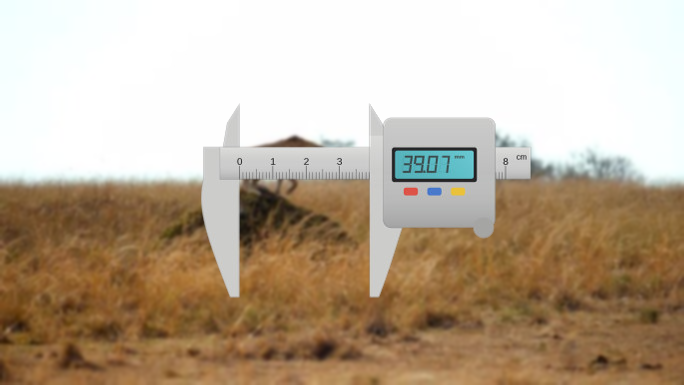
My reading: 39.07,mm
